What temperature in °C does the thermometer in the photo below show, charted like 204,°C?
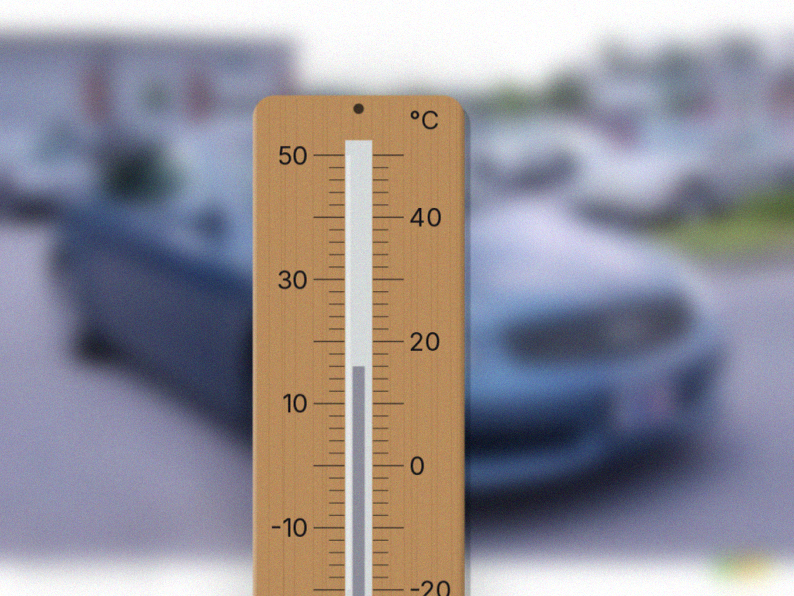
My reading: 16,°C
